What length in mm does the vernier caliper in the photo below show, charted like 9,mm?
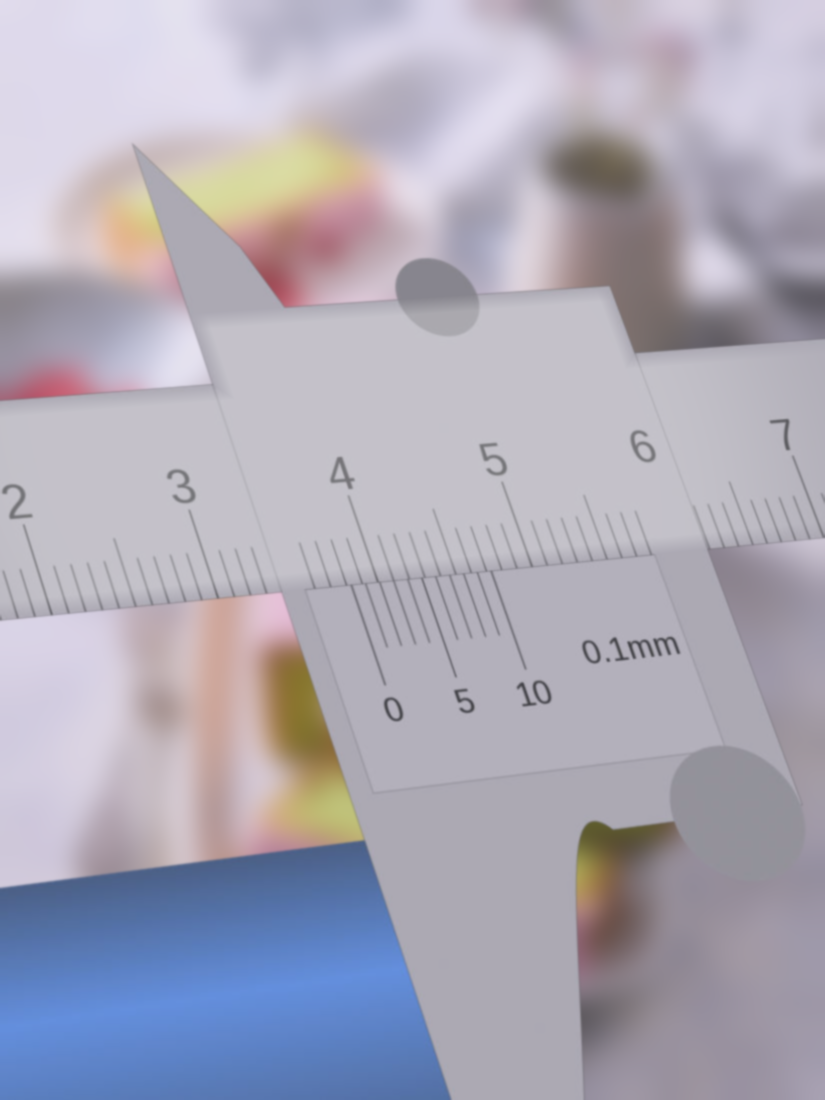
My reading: 38.3,mm
